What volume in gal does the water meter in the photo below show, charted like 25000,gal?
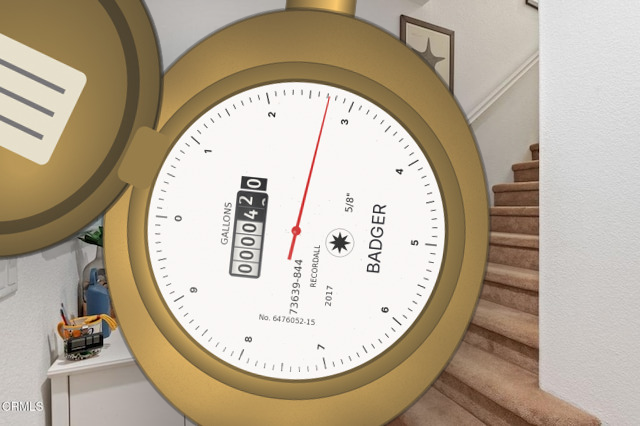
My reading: 422.7,gal
